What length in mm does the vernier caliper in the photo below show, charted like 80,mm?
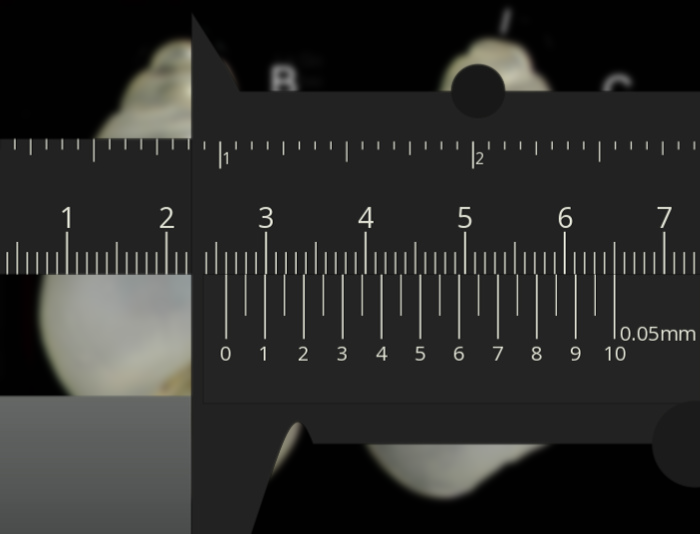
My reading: 26.0,mm
